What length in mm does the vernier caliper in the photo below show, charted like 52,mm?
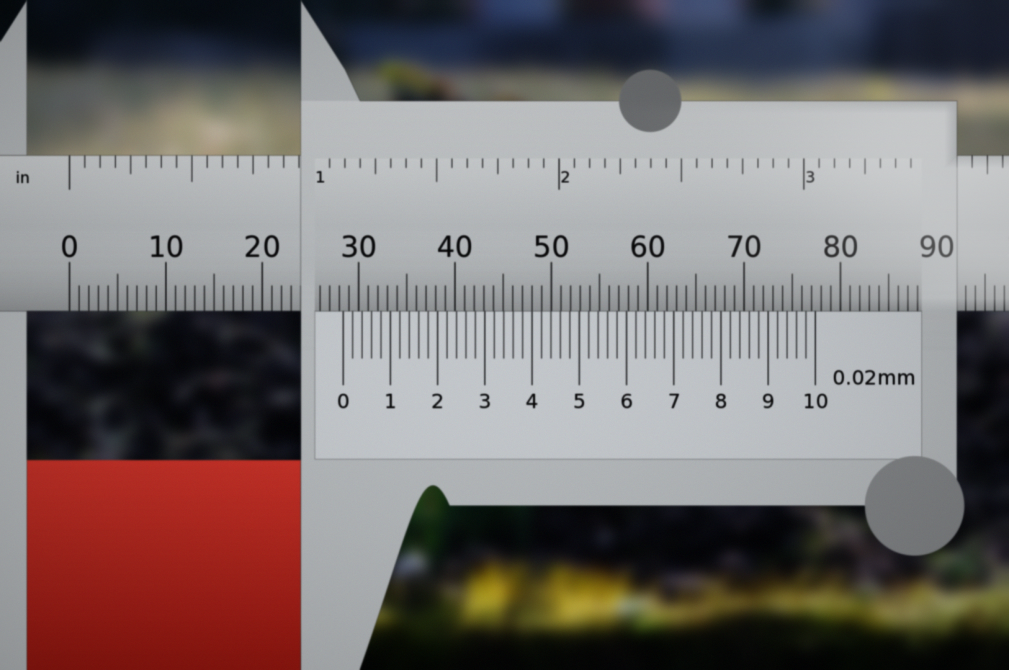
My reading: 28.4,mm
